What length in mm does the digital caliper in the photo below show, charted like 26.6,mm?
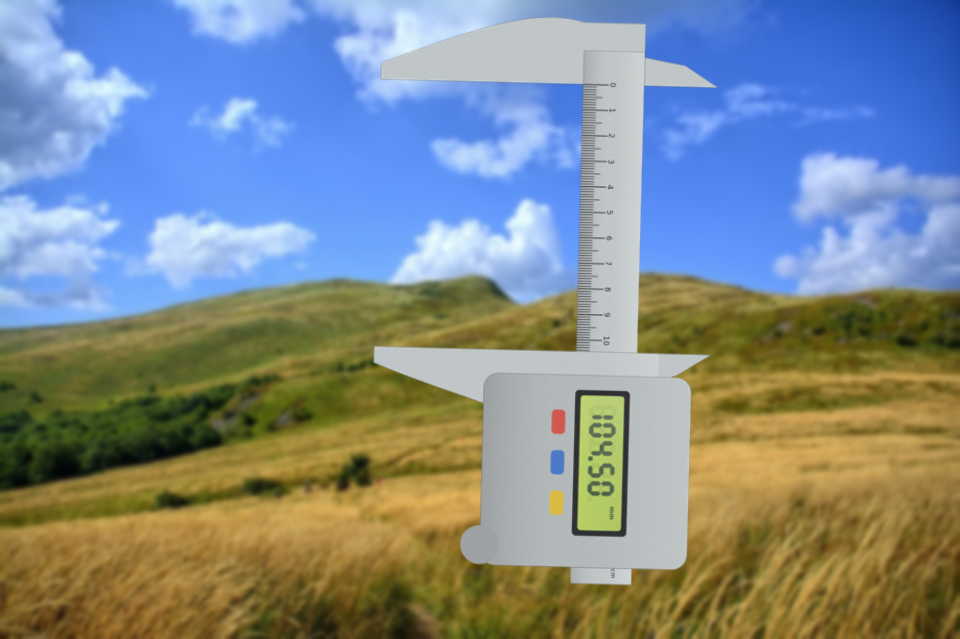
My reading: 104.50,mm
